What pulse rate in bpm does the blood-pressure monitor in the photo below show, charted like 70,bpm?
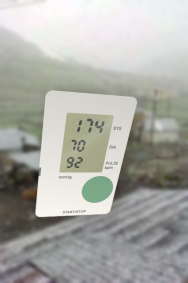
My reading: 92,bpm
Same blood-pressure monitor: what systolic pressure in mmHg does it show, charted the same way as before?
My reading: 174,mmHg
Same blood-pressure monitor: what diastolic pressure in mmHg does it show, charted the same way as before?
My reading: 70,mmHg
